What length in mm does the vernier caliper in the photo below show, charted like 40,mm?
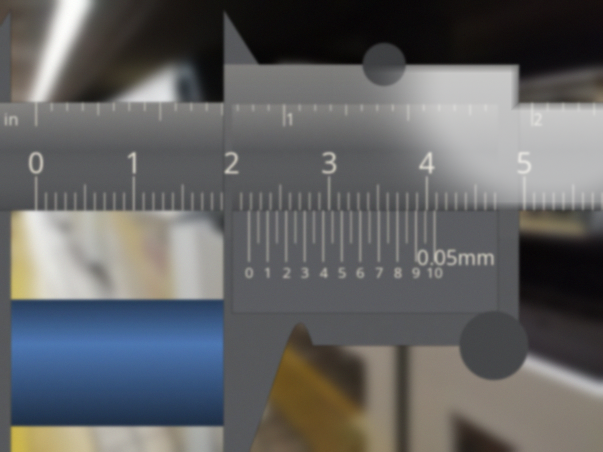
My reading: 21.8,mm
